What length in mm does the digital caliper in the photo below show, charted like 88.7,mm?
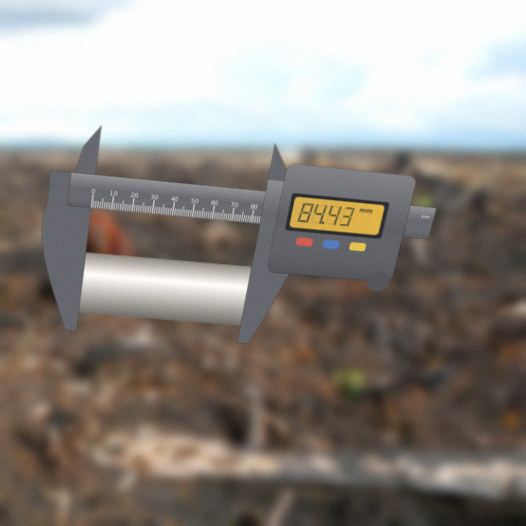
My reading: 84.43,mm
